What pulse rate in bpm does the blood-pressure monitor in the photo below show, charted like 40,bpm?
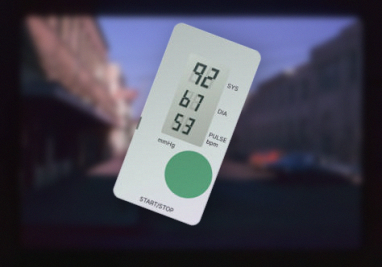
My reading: 53,bpm
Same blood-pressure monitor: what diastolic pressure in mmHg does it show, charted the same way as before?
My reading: 67,mmHg
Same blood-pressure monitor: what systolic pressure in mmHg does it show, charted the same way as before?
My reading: 92,mmHg
